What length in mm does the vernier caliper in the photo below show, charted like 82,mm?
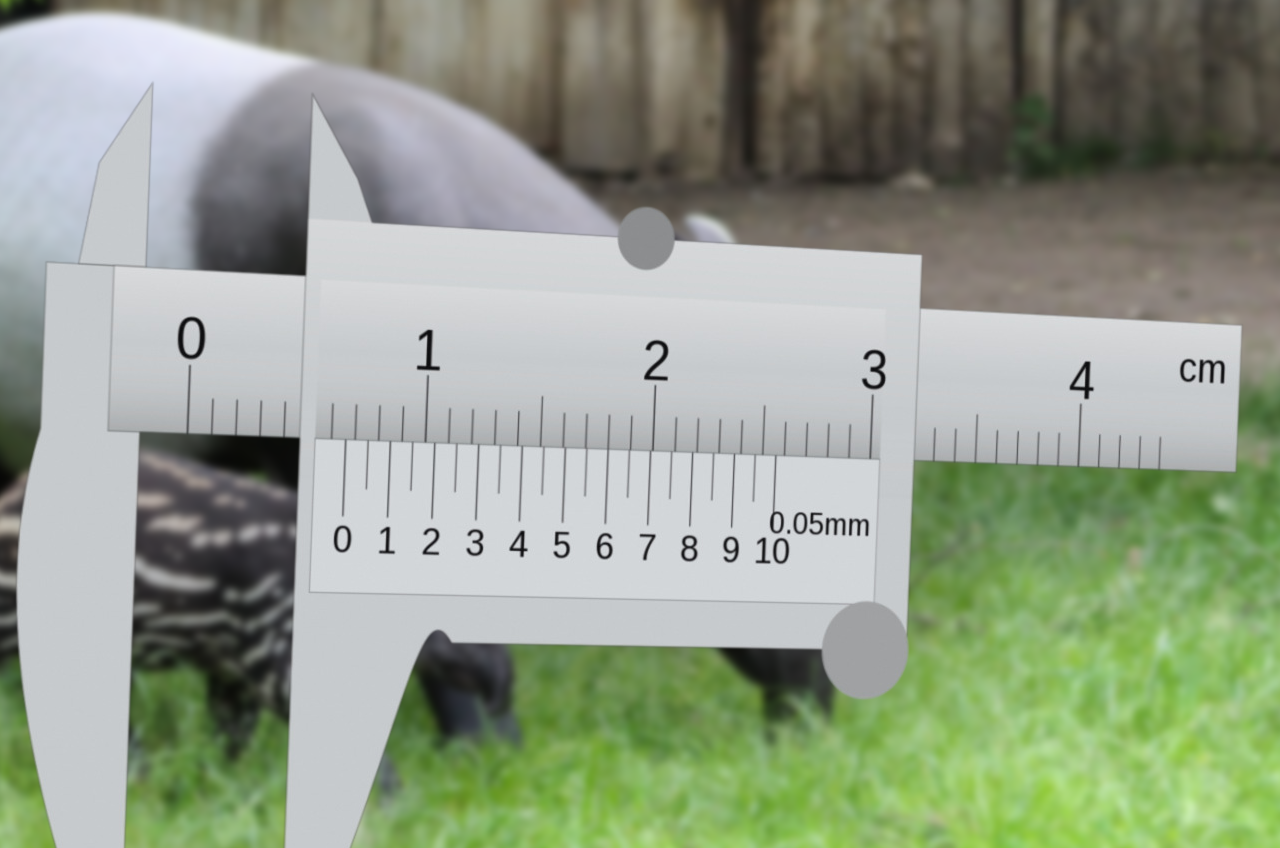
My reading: 6.6,mm
